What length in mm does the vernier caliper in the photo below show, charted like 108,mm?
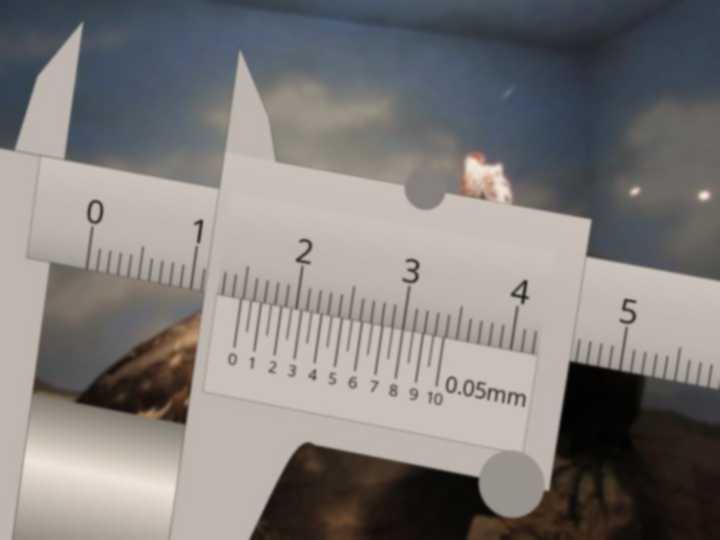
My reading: 14.8,mm
